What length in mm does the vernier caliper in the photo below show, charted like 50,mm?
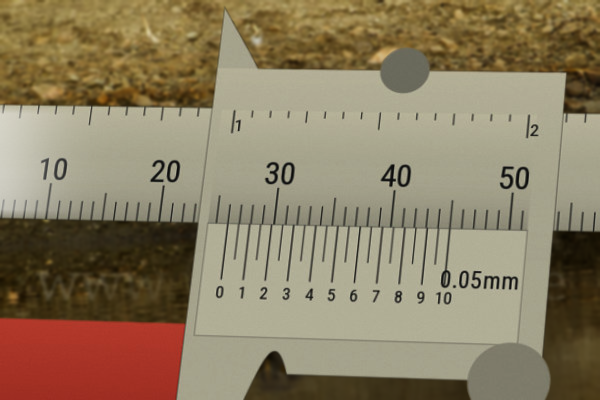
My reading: 26.0,mm
